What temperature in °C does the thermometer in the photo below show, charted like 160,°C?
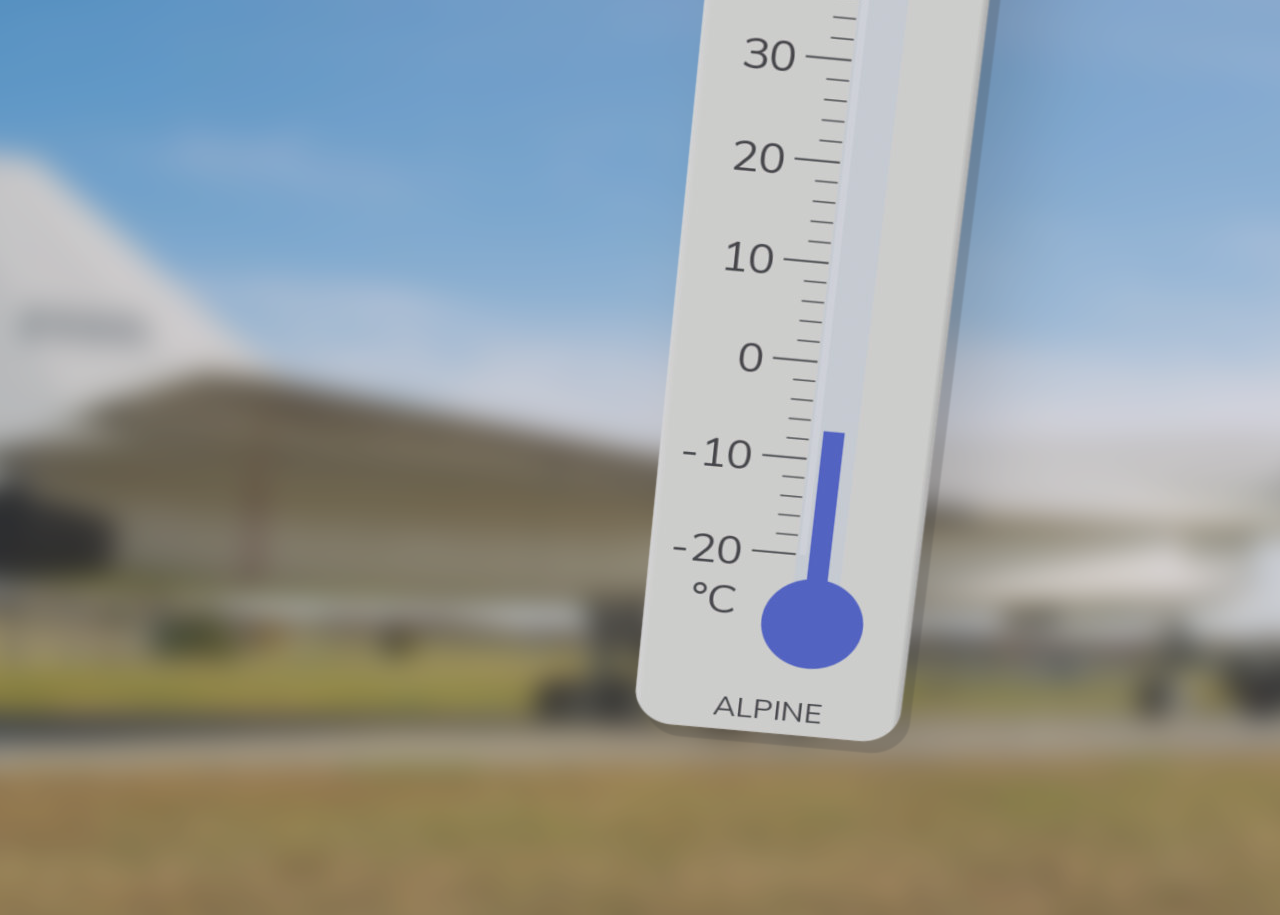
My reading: -7,°C
